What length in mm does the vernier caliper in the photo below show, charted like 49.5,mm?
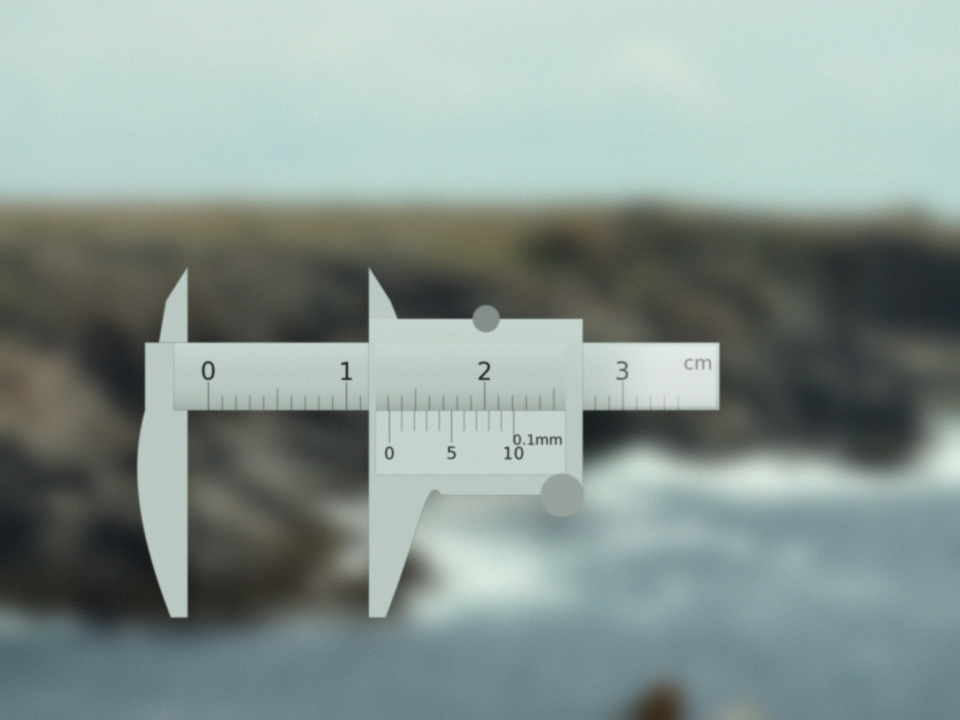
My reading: 13.1,mm
